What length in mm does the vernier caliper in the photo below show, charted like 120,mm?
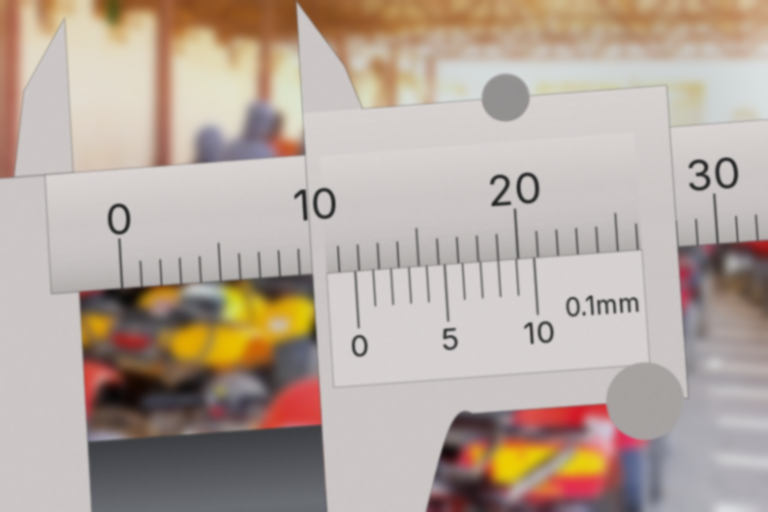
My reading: 11.8,mm
